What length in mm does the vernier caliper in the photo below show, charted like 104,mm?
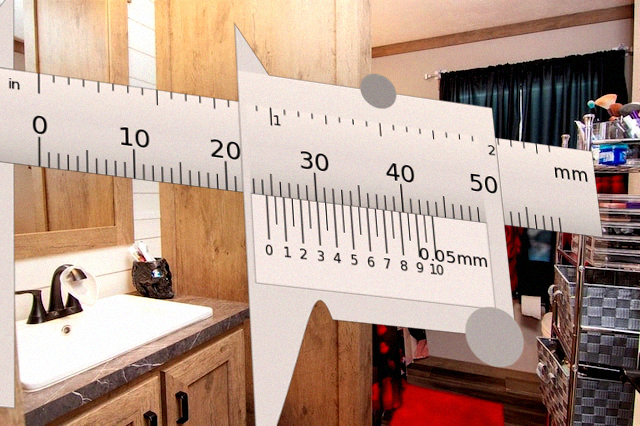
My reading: 24.4,mm
